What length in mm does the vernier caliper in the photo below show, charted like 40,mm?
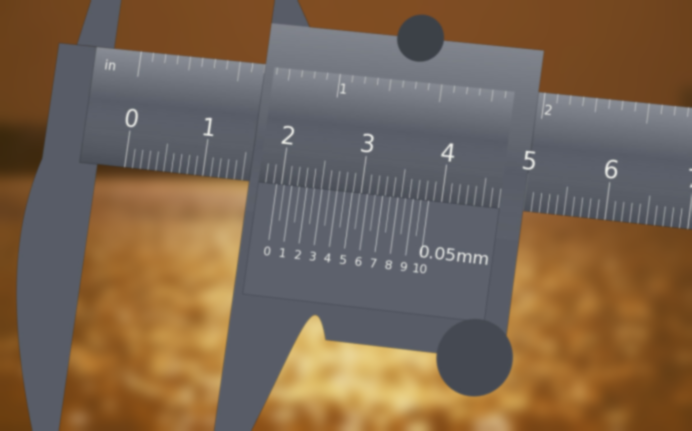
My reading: 19.4,mm
